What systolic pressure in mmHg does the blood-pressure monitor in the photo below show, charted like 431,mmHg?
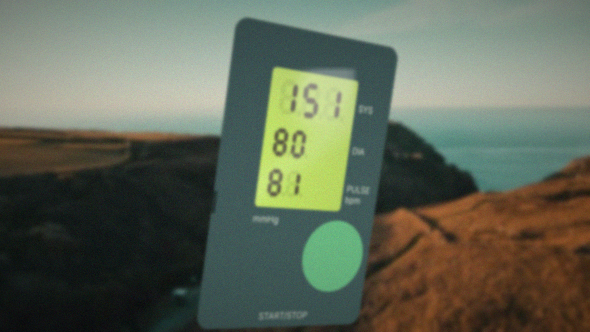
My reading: 151,mmHg
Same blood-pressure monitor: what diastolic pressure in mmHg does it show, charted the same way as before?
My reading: 80,mmHg
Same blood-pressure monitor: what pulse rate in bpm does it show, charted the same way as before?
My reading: 81,bpm
